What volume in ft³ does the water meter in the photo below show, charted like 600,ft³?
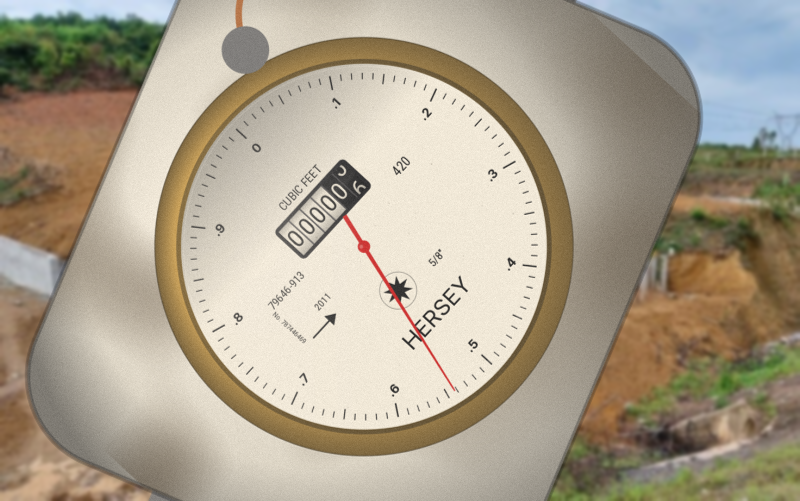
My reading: 5.54,ft³
